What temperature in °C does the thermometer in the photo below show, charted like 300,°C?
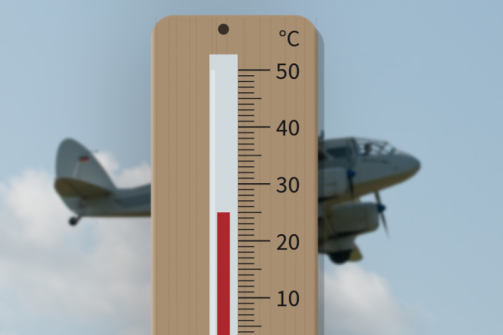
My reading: 25,°C
